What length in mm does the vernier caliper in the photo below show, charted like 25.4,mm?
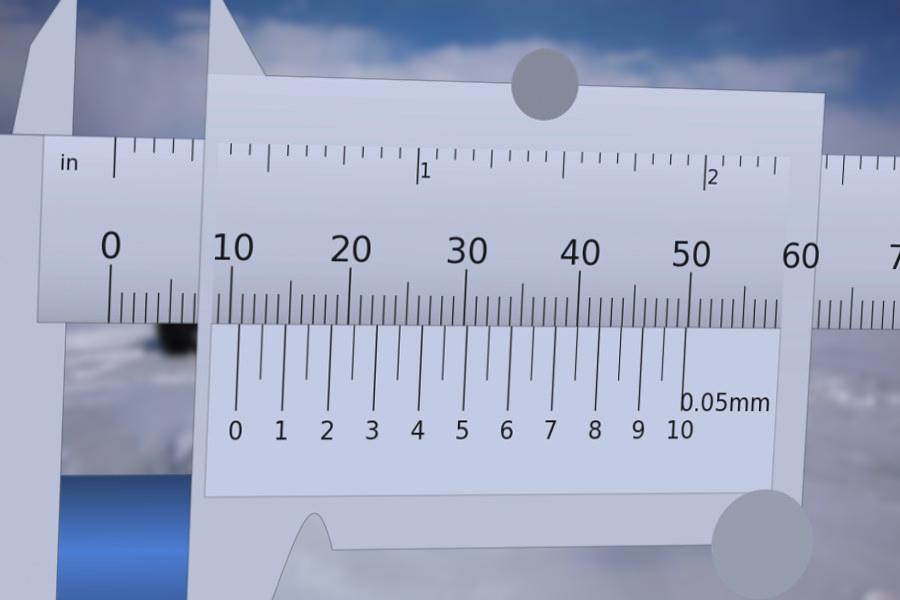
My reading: 10.8,mm
